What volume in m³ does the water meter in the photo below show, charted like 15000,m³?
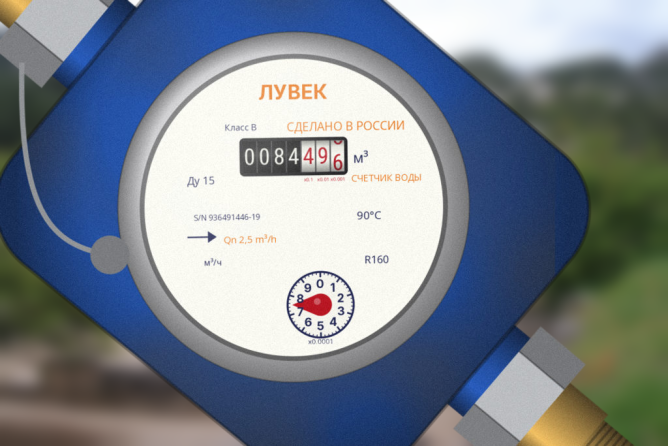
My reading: 84.4957,m³
